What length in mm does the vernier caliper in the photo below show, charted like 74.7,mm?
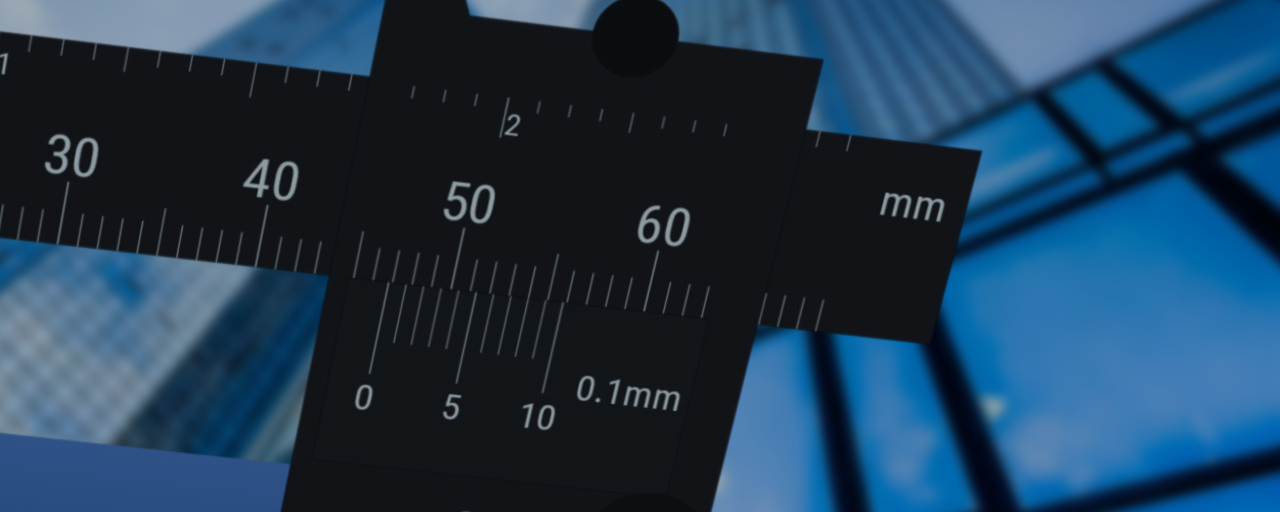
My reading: 46.8,mm
